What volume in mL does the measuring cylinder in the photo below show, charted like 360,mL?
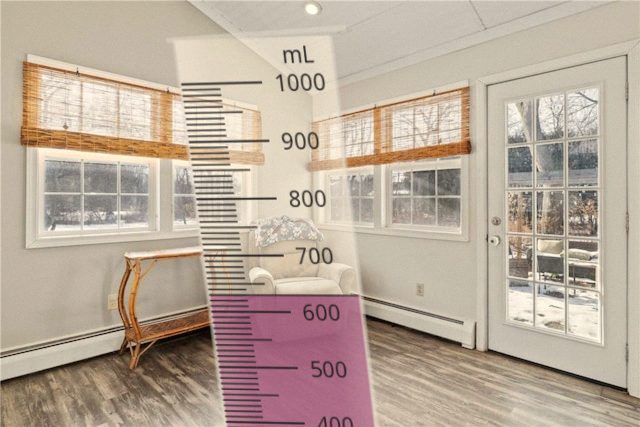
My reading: 630,mL
